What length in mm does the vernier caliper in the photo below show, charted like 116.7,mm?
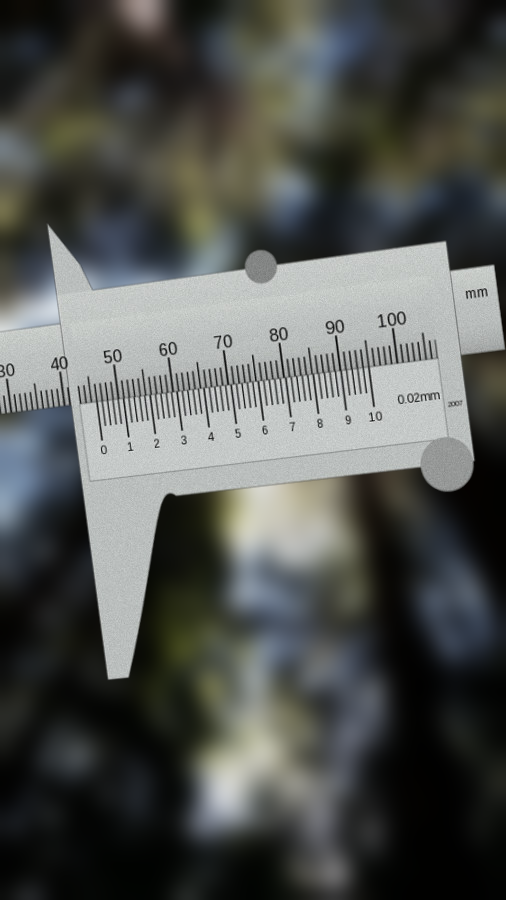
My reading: 46.0,mm
